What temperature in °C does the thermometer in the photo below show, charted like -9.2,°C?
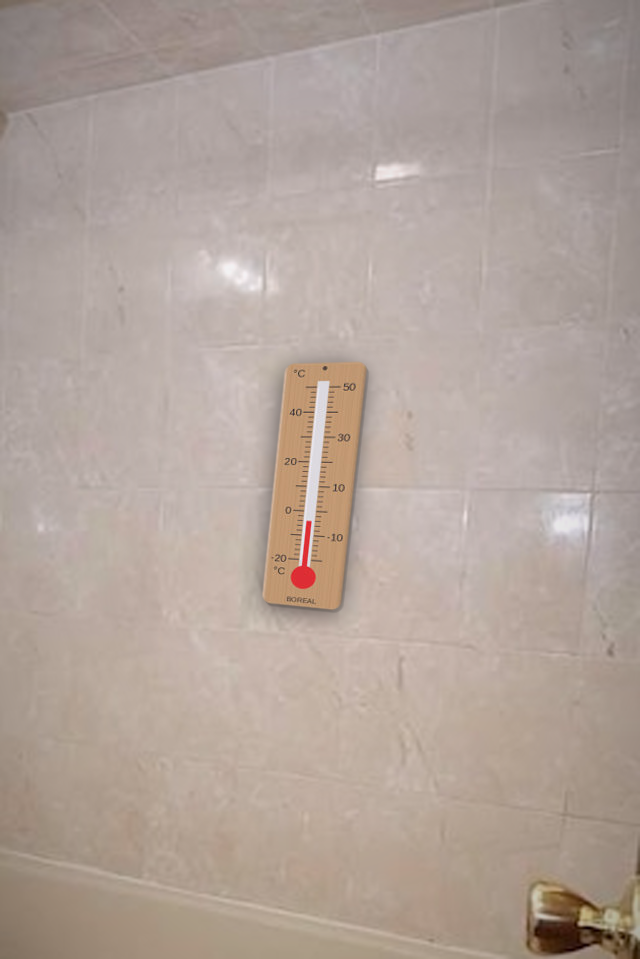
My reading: -4,°C
